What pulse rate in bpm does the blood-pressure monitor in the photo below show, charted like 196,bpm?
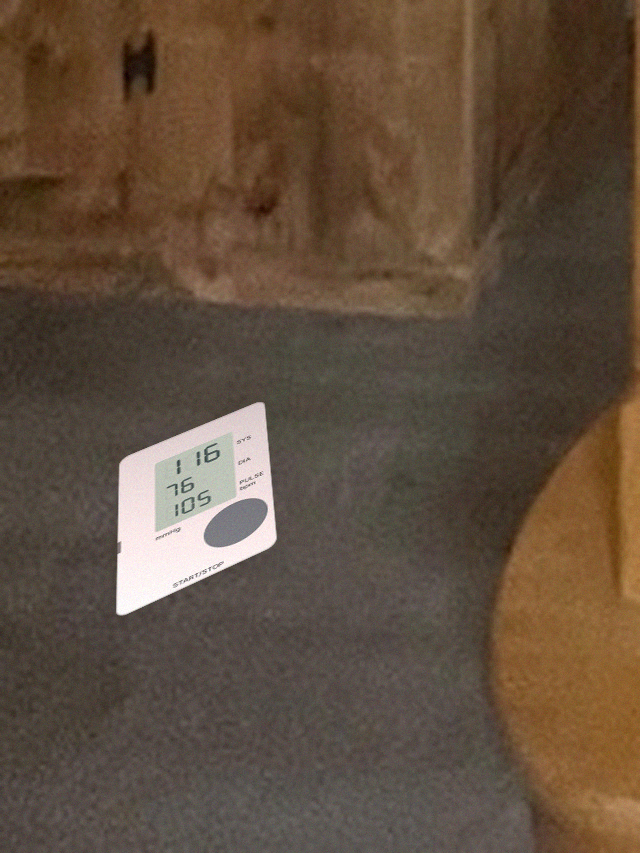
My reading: 105,bpm
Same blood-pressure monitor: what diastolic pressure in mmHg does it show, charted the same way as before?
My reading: 76,mmHg
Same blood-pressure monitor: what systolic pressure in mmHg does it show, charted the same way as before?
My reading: 116,mmHg
